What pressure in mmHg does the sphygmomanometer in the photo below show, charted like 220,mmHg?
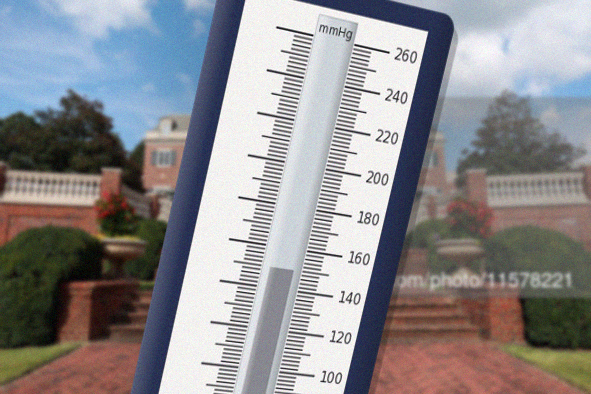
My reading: 150,mmHg
